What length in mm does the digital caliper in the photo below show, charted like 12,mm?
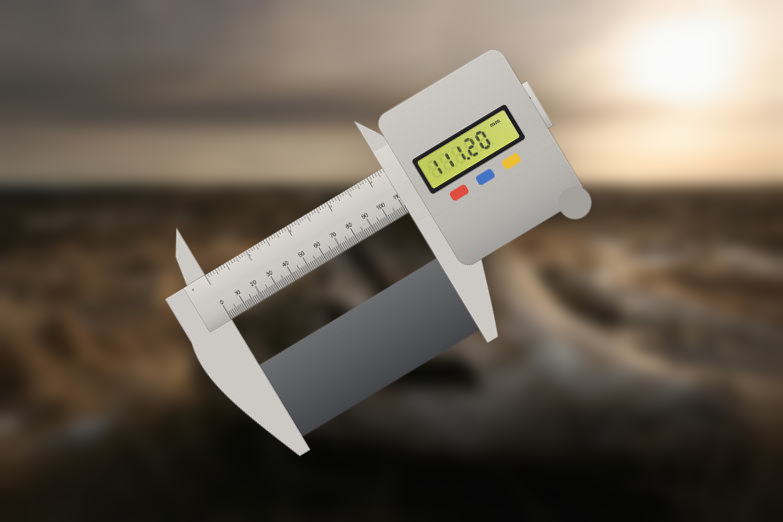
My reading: 111.20,mm
